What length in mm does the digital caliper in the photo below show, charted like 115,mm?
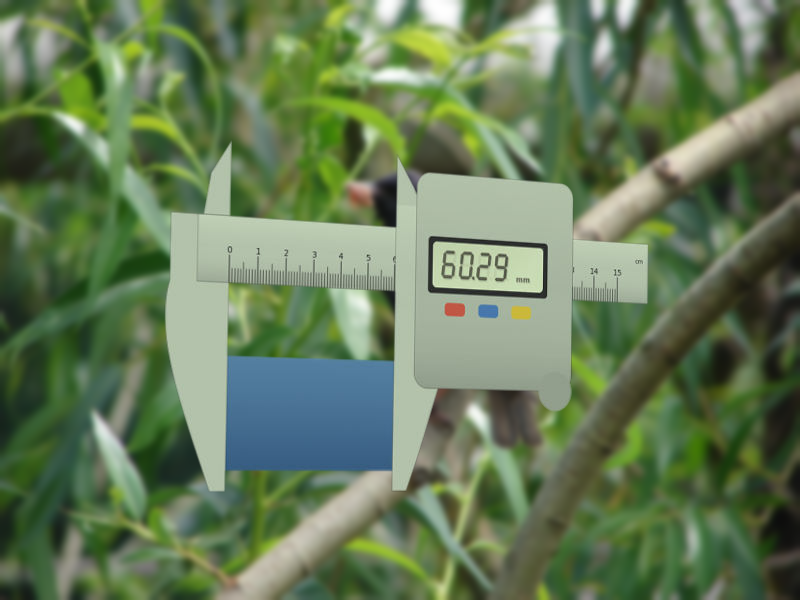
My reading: 60.29,mm
